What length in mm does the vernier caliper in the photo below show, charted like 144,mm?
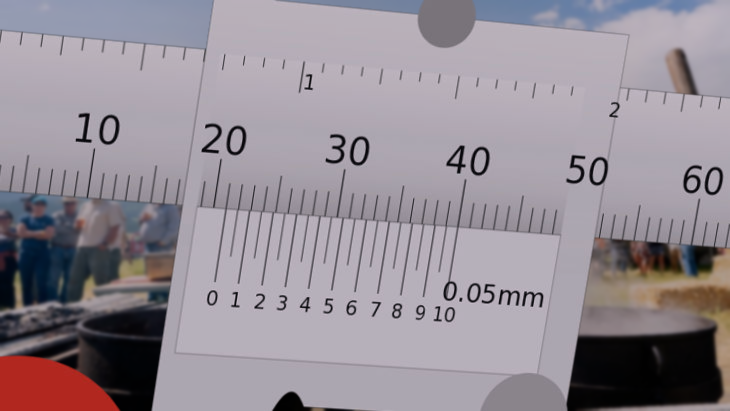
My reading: 21.0,mm
